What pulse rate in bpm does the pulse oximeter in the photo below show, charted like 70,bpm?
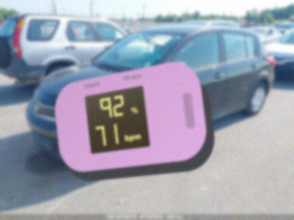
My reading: 71,bpm
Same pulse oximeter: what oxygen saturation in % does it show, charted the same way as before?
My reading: 92,%
